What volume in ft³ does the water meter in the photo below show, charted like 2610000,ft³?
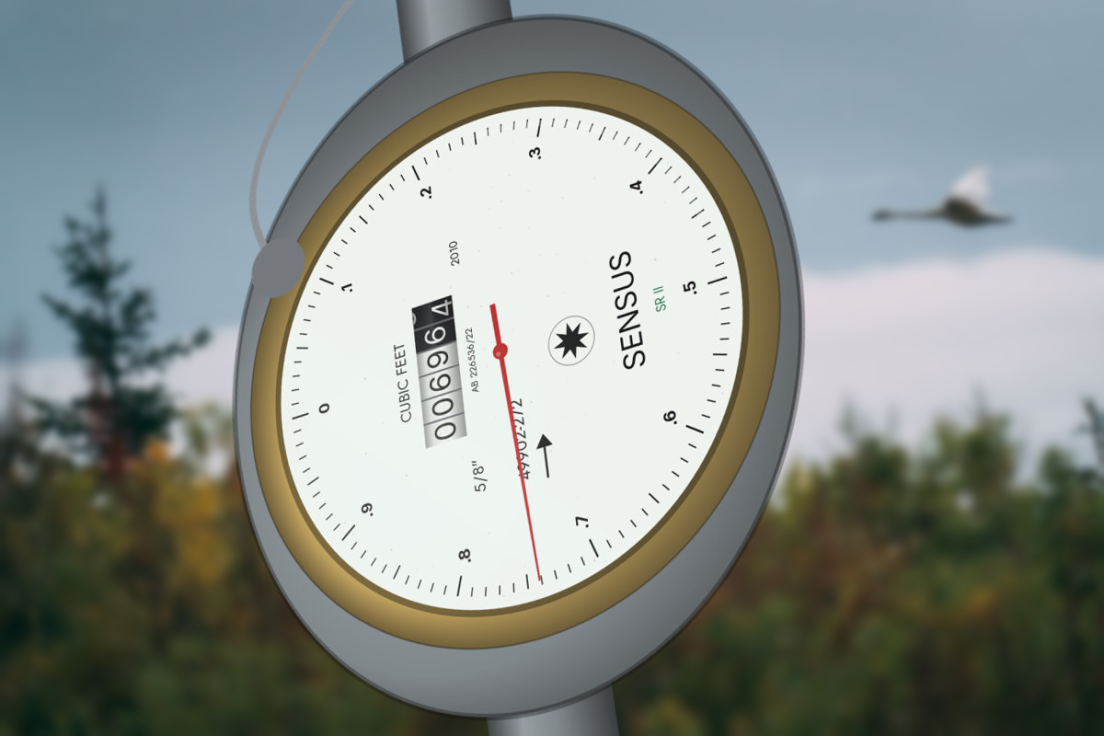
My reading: 6963.74,ft³
